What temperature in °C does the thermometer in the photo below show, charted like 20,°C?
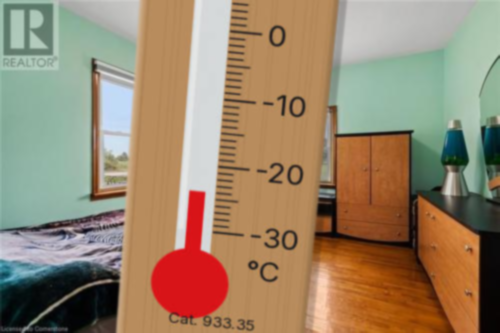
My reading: -24,°C
